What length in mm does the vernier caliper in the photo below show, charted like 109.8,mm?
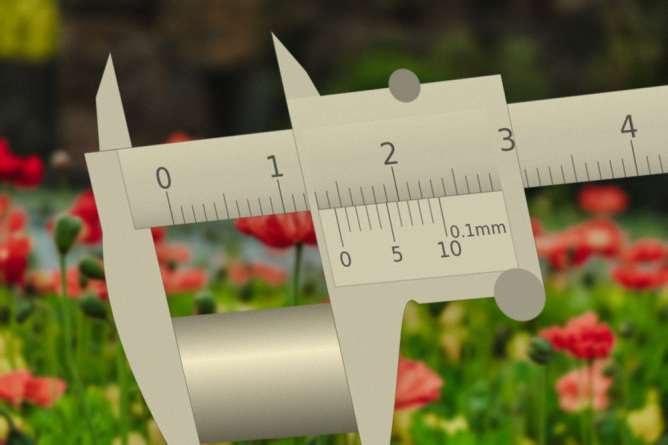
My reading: 14.4,mm
